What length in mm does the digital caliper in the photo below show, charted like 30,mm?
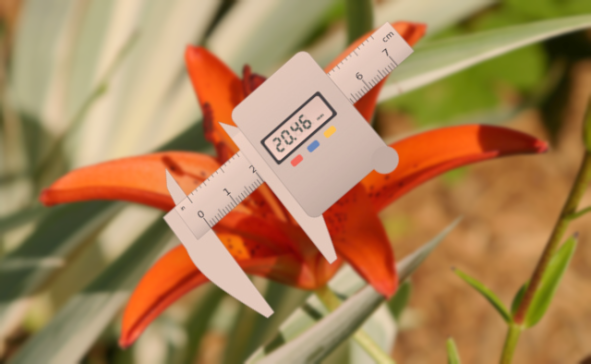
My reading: 20.46,mm
